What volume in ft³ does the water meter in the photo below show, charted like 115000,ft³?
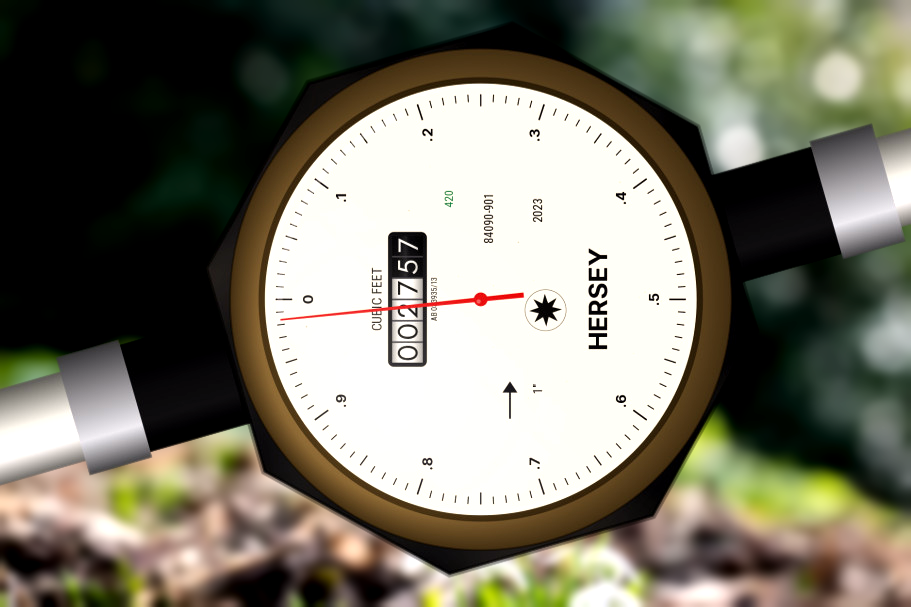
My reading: 2756.98,ft³
